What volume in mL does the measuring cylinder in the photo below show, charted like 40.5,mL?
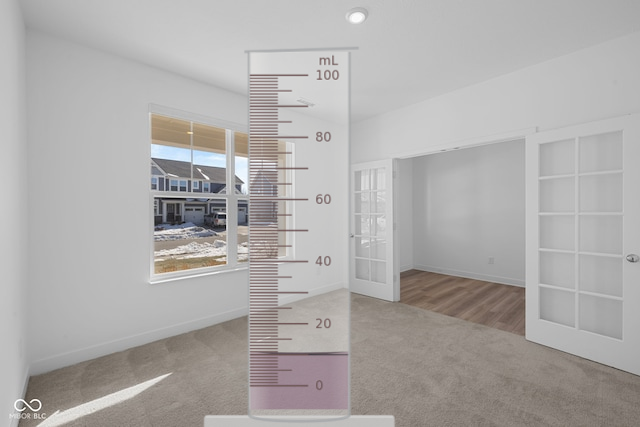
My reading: 10,mL
